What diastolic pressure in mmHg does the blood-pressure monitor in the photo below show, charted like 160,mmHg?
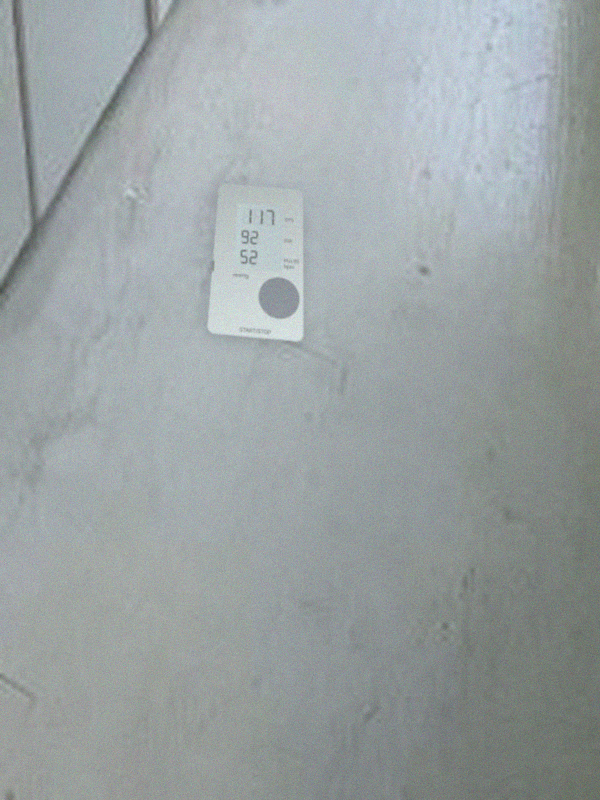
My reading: 92,mmHg
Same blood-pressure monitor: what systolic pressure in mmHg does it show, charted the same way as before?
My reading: 117,mmHg
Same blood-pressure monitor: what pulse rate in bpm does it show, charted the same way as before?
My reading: 52,bpm
